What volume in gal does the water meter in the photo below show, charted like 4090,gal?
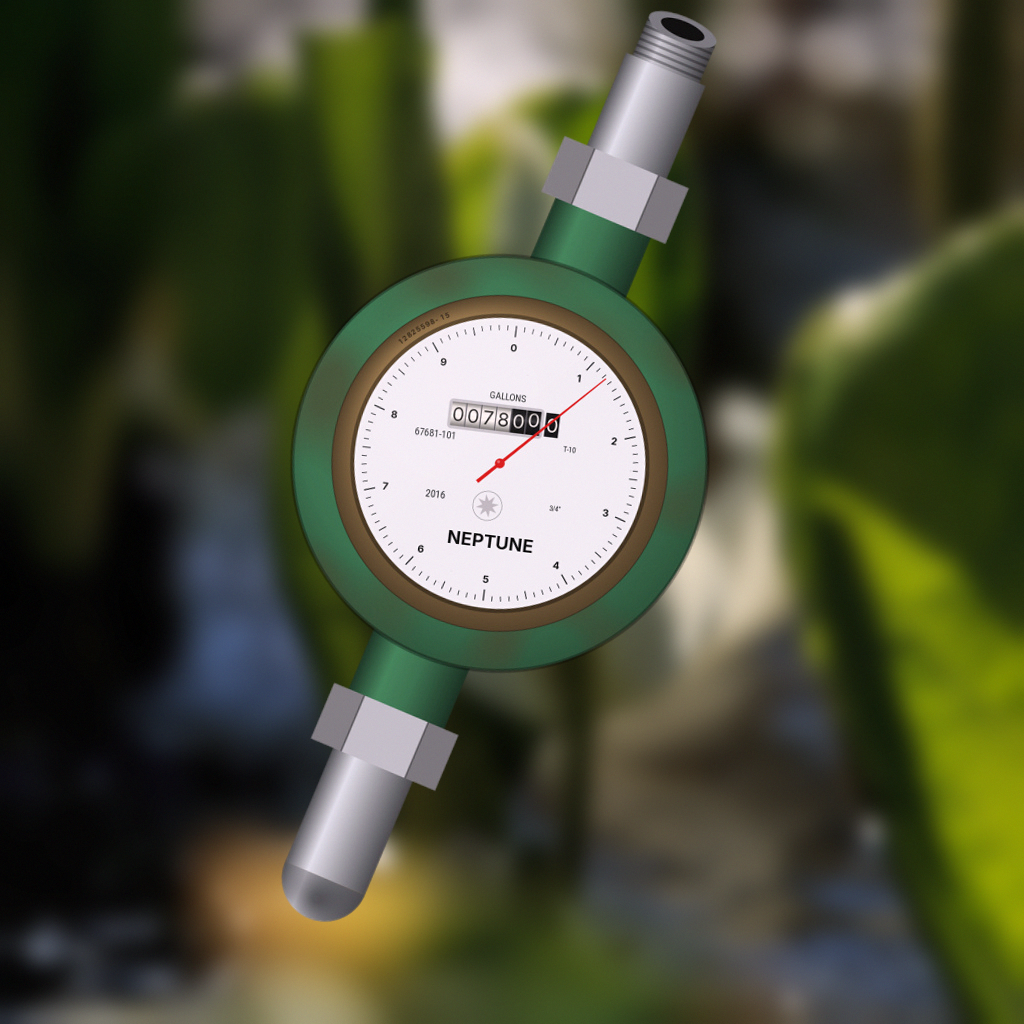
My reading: 78001.2,gal
